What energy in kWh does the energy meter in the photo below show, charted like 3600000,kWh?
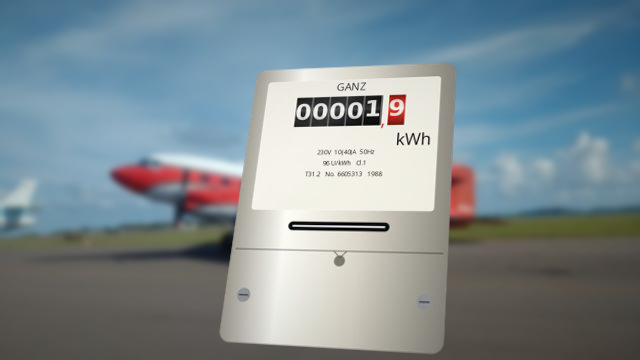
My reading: 1.9,kWh
